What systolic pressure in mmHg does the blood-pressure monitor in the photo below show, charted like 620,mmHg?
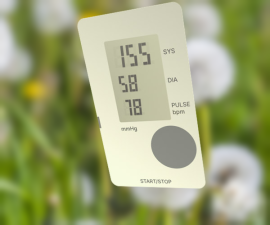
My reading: 155,mmHg
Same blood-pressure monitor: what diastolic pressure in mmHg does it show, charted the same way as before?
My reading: 58,mmHg
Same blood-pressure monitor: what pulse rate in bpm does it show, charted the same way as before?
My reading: 78,bpm
